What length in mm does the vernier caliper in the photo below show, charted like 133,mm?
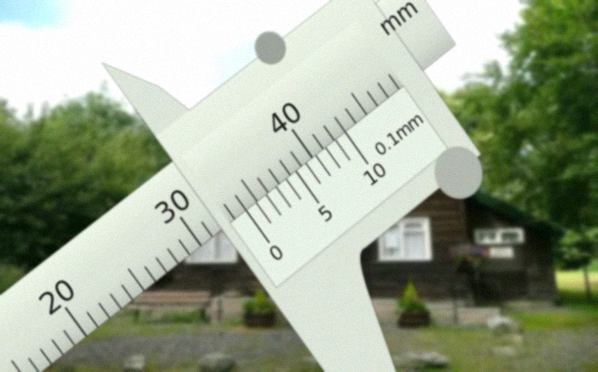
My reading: 34.0,mm
